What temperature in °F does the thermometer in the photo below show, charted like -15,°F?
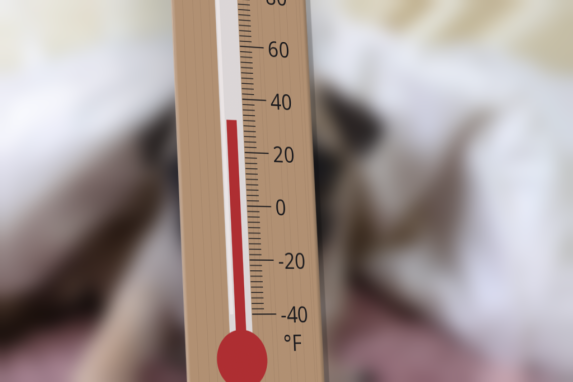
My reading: 32,°F
